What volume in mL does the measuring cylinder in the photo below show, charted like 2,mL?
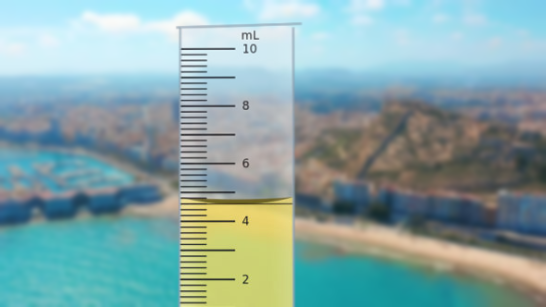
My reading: 4.6,mL
